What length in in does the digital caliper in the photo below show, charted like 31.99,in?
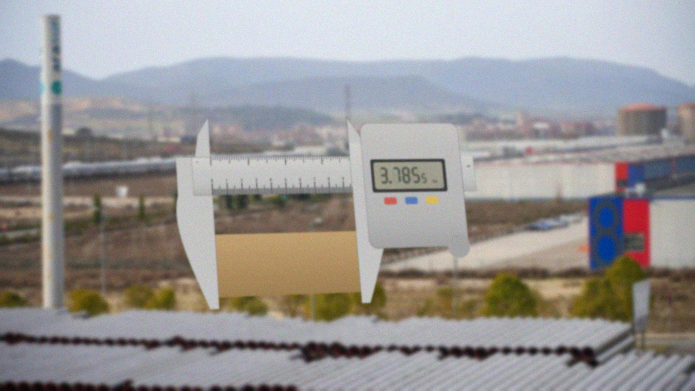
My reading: 3.7855,in
